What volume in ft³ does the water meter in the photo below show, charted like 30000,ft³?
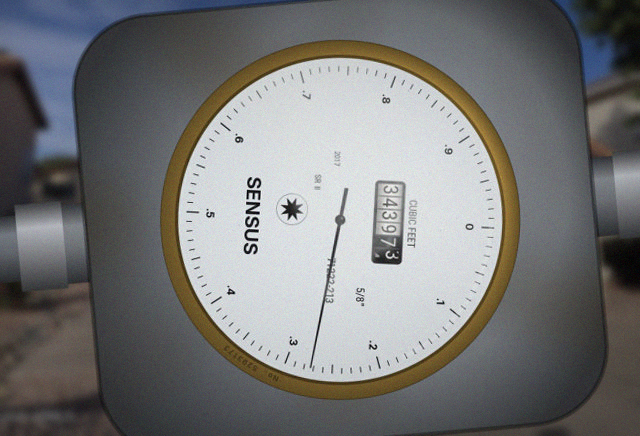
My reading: 343973.27,ft³
